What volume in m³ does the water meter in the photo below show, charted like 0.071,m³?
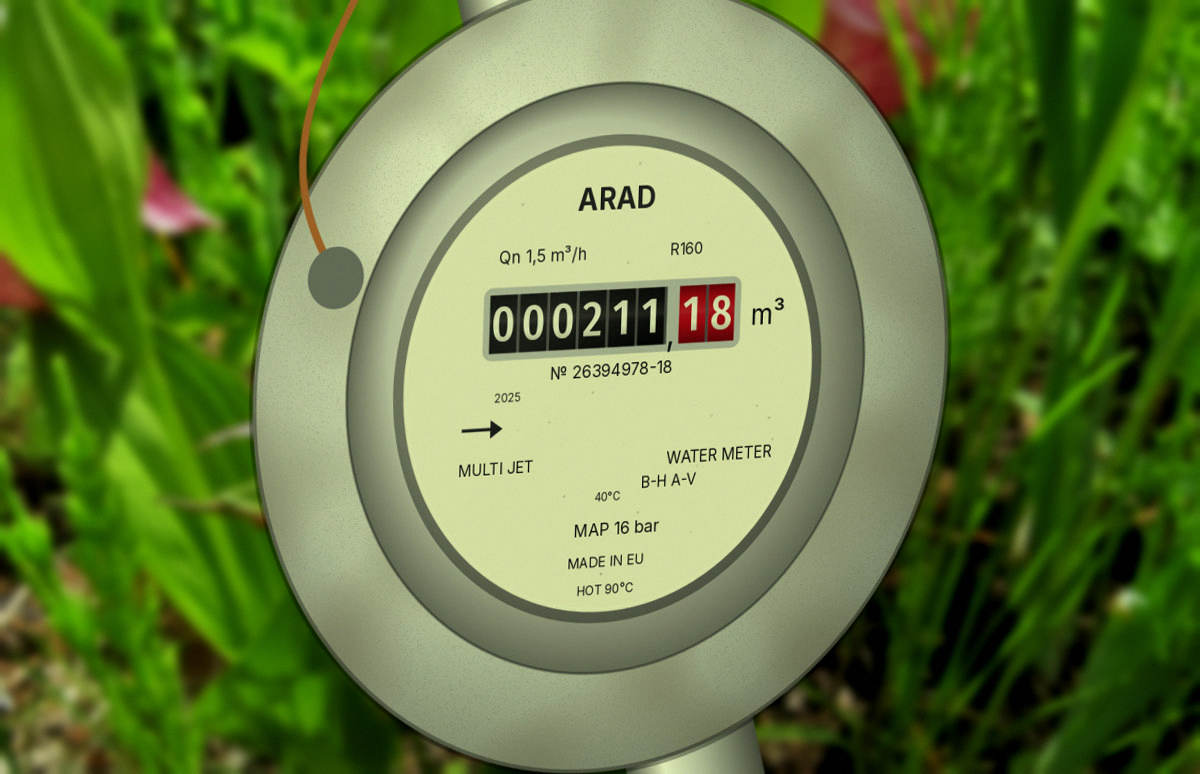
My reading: 211.18,m³
